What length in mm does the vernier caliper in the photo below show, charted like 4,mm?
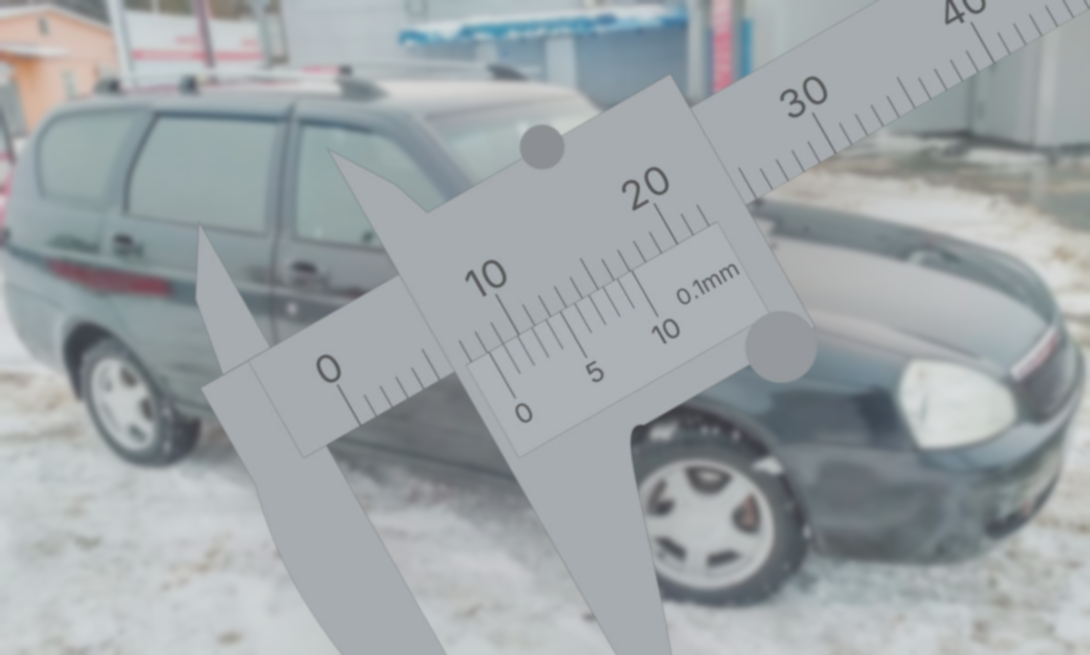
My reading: 8.1,mm
